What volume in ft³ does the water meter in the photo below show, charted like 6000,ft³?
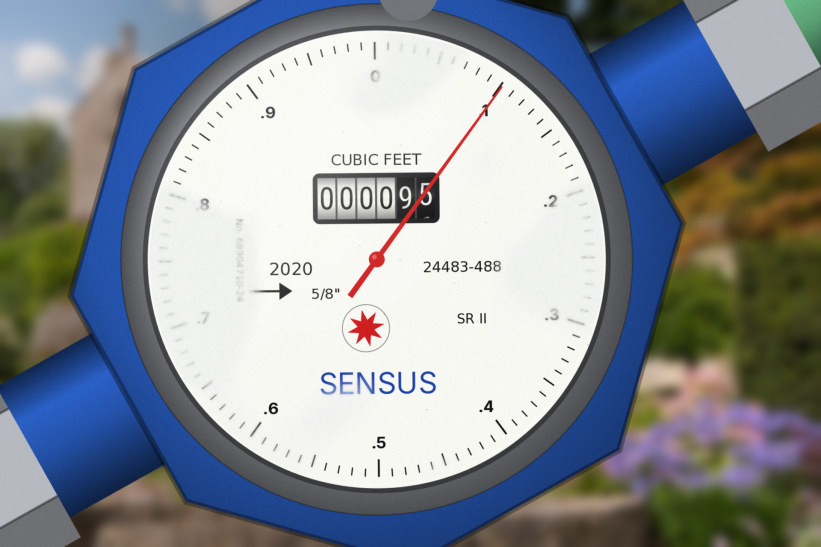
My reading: 95.10,ft³
